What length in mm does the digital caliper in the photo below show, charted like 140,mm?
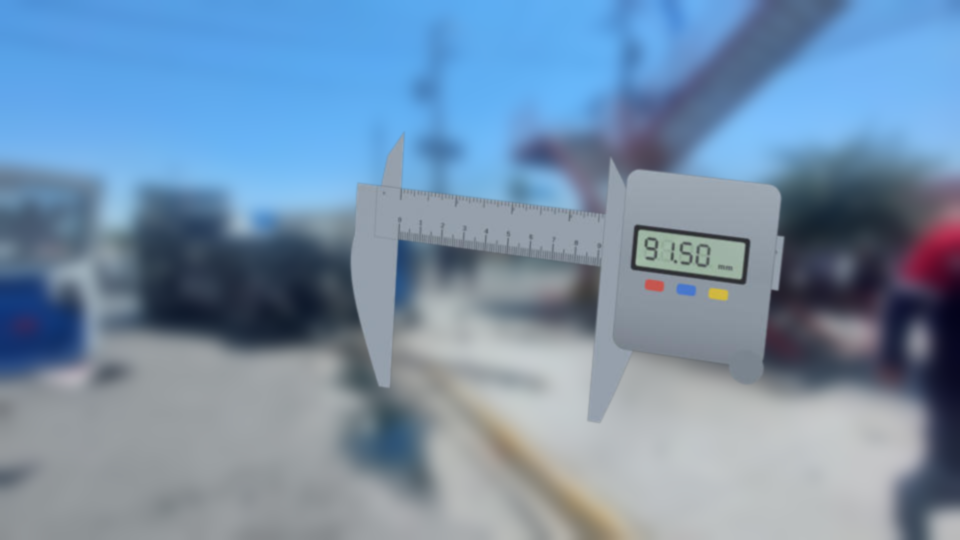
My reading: 91.50,mm
